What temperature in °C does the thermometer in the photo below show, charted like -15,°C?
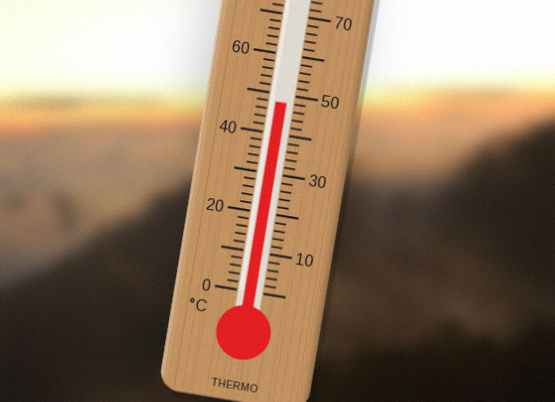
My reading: 48,°C
